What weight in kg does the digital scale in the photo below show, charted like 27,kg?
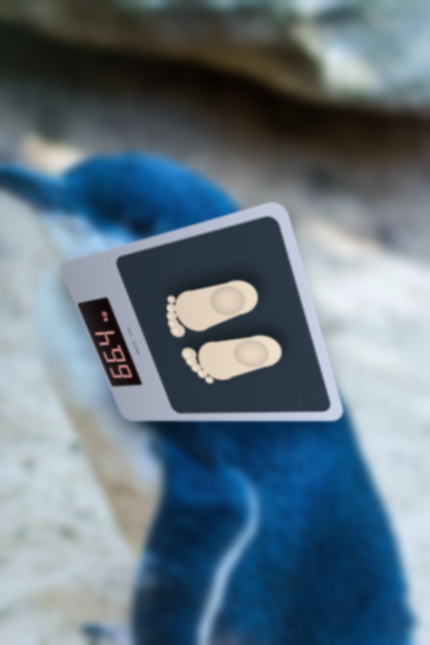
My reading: 66.4,kg
